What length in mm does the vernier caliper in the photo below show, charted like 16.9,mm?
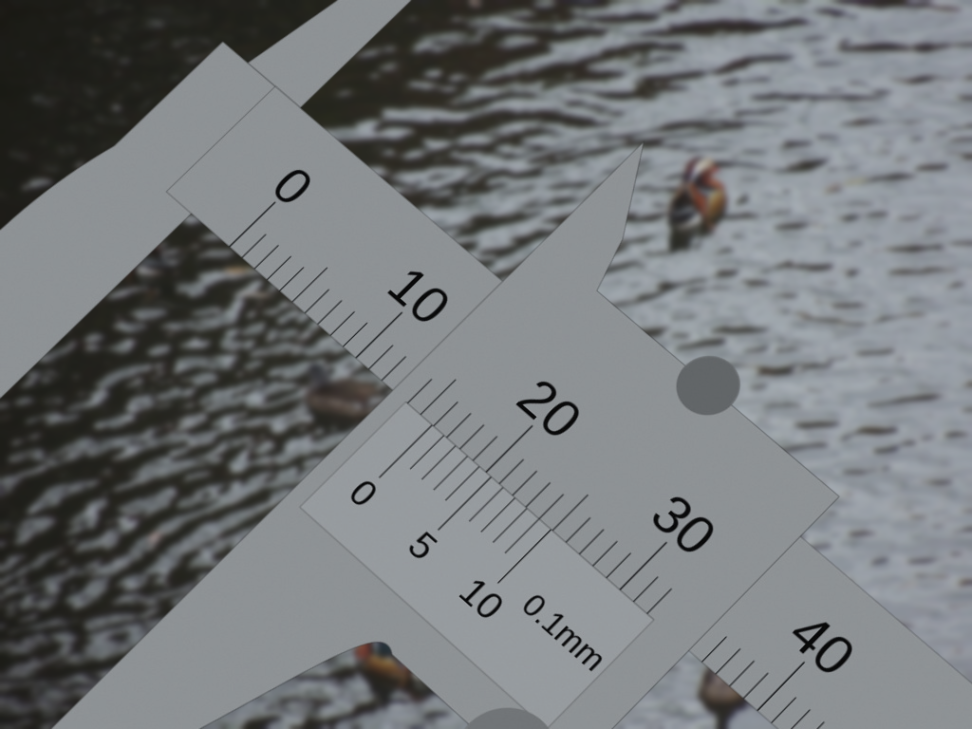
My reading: 15.9,mm
